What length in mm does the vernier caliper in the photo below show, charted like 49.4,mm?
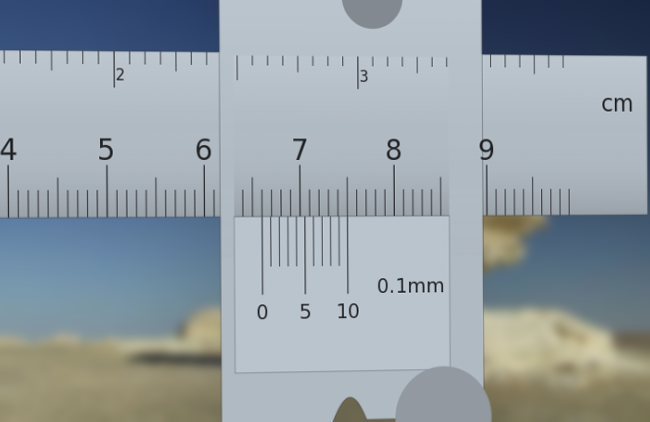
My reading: 66.0,mm
